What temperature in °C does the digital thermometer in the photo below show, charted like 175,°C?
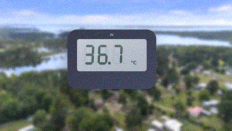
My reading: 36.7,°C
